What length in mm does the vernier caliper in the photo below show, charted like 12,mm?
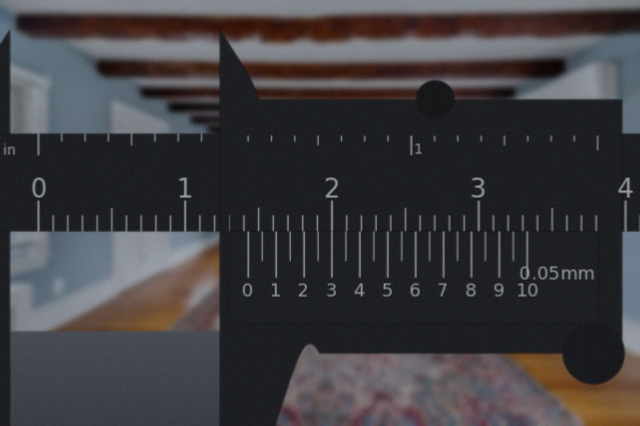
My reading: 14.3,mm
